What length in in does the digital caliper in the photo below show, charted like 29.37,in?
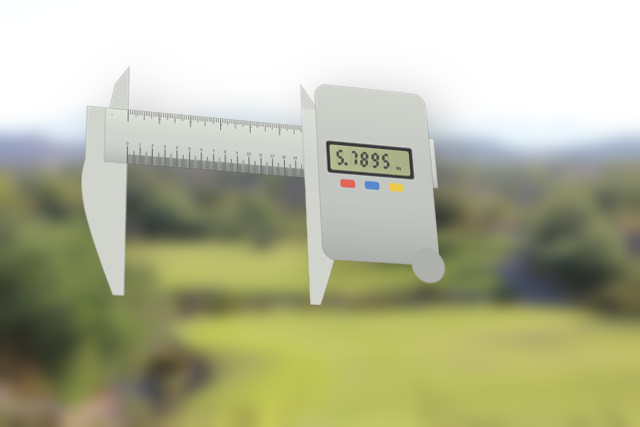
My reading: 5.7895,in
